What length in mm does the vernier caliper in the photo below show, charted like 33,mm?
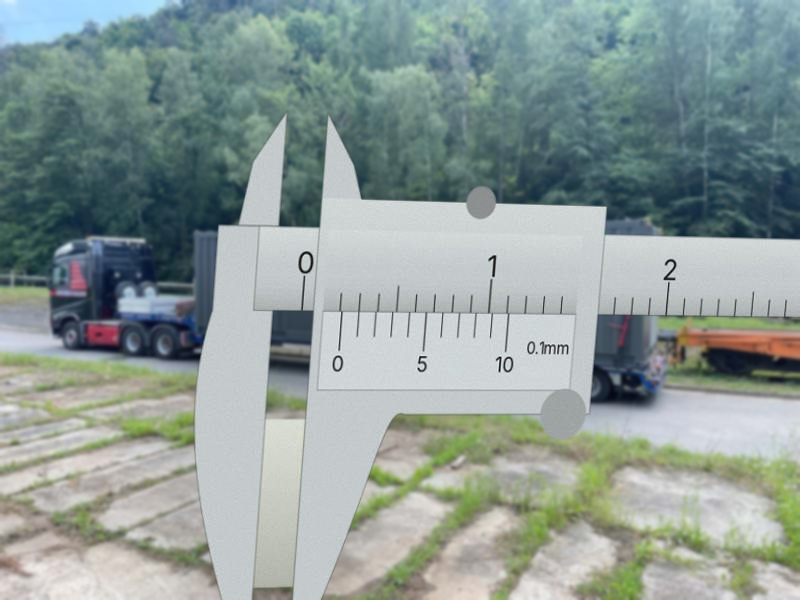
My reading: 2.1,mm
